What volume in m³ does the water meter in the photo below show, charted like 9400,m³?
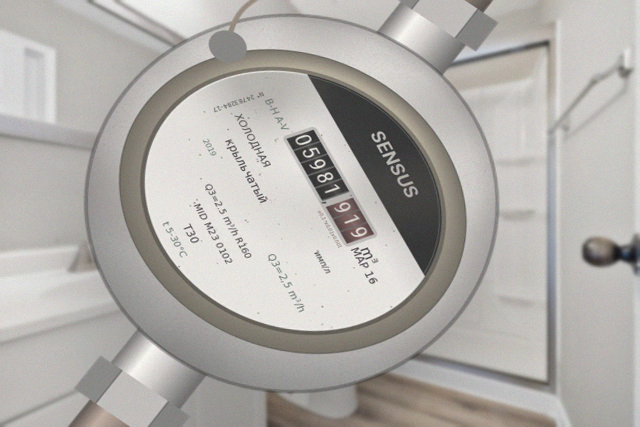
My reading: 5981.919,m³
